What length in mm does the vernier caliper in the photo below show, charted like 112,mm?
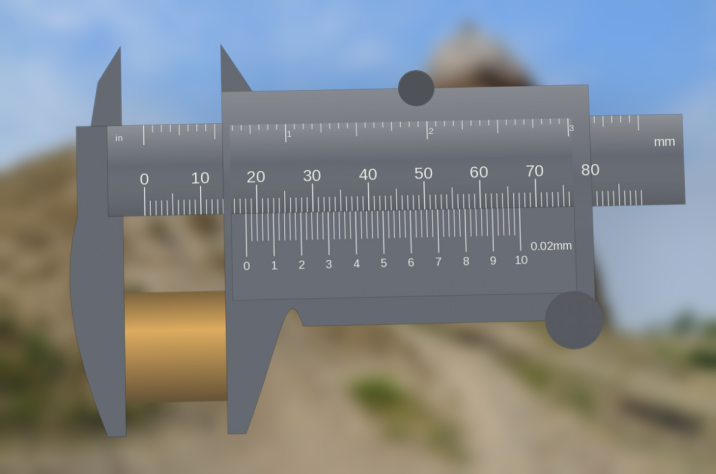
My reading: 18.0,mm
